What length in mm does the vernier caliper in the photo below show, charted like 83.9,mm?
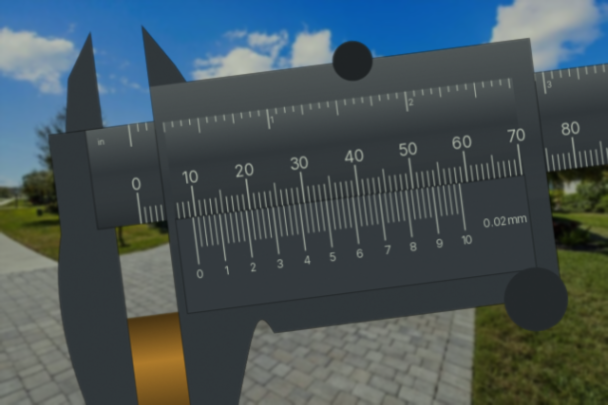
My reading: 9.5,mm
